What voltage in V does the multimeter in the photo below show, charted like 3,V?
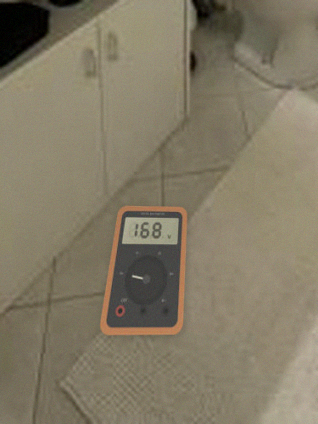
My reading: 168,V
